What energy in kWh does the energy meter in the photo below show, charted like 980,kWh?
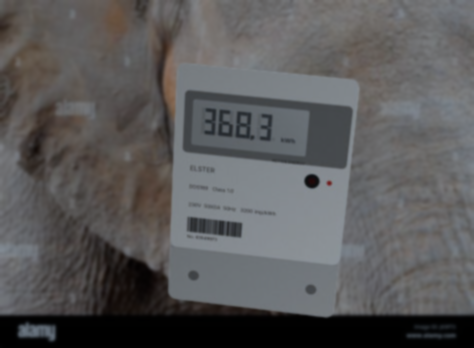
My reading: 368.3,kWh
